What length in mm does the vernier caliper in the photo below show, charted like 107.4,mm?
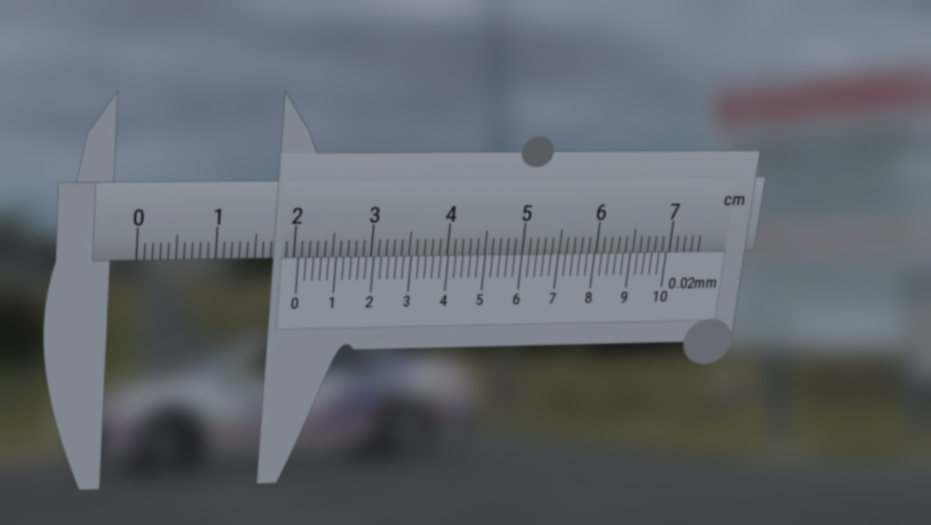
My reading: 20.6,mm
